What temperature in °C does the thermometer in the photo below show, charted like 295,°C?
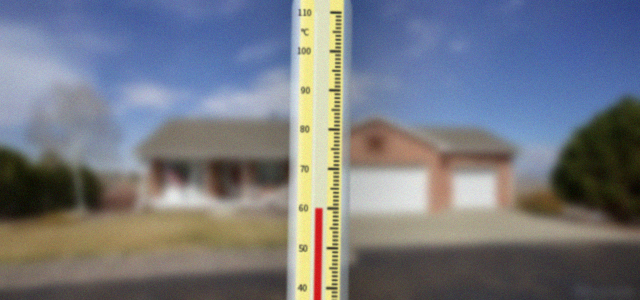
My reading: 60,°C
